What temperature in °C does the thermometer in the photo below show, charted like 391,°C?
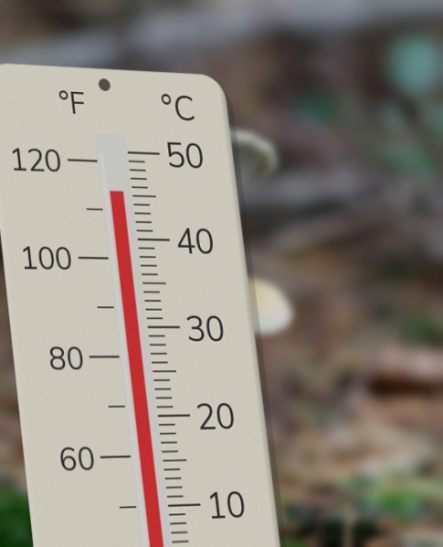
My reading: 45.5,°C
